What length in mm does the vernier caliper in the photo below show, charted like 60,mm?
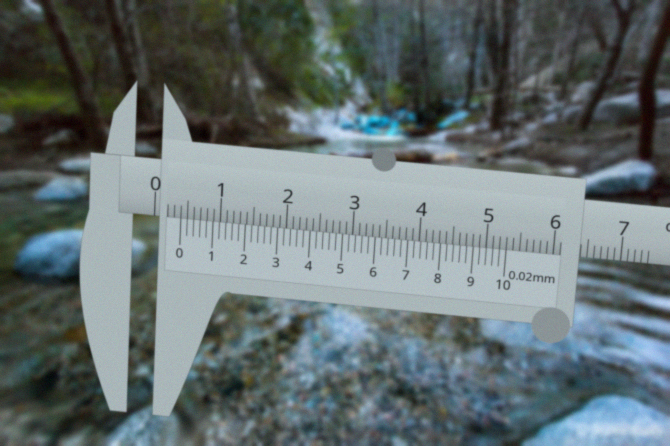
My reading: 4.0,mm
